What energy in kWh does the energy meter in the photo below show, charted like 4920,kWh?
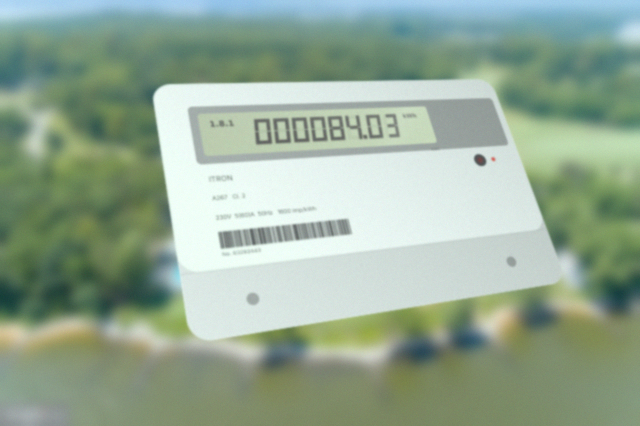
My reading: 84.03,kWh
